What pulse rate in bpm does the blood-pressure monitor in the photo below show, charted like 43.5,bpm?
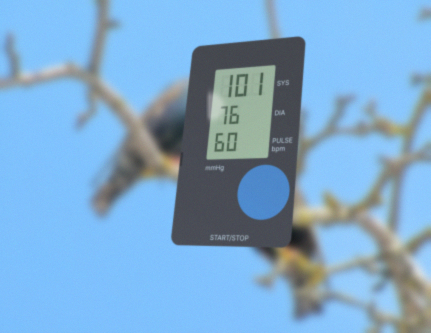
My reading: 60,bpm
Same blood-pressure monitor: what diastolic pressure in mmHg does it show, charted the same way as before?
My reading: 76,mmHg
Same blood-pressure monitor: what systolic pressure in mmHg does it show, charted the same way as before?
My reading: 101,mmHg
